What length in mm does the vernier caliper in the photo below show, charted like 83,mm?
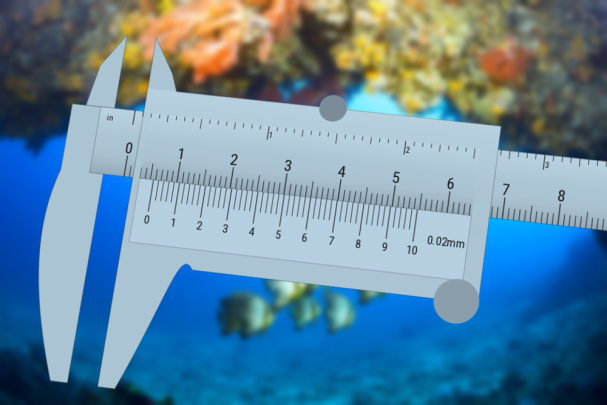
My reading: 5.6,mm
